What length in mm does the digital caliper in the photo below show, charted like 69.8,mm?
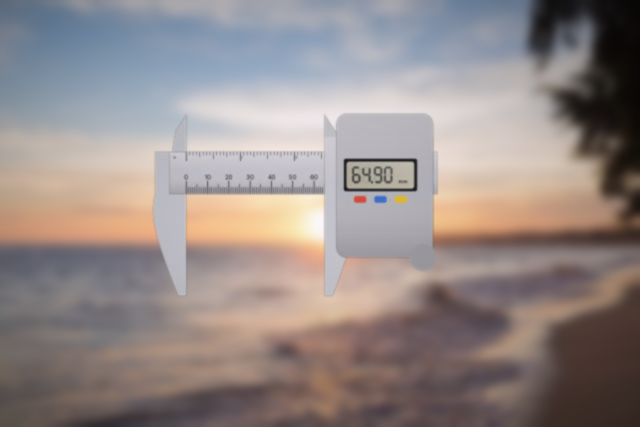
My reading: 64.90,mm
